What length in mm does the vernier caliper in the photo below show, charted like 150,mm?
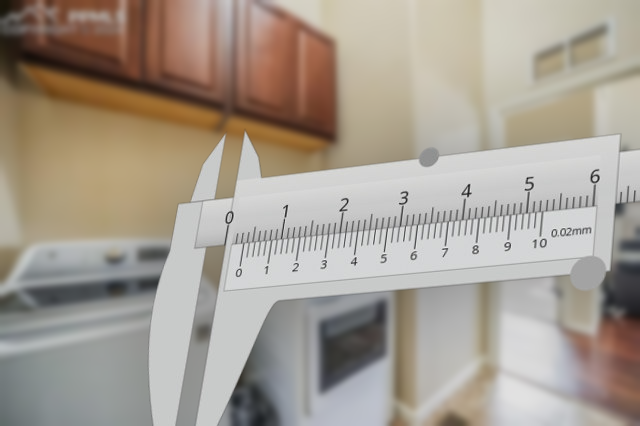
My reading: 3.4,mm
